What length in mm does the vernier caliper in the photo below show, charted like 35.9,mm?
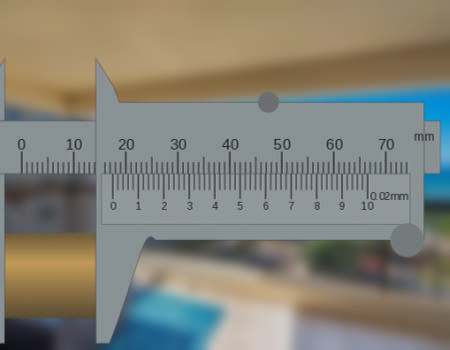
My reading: 17.5,mm
